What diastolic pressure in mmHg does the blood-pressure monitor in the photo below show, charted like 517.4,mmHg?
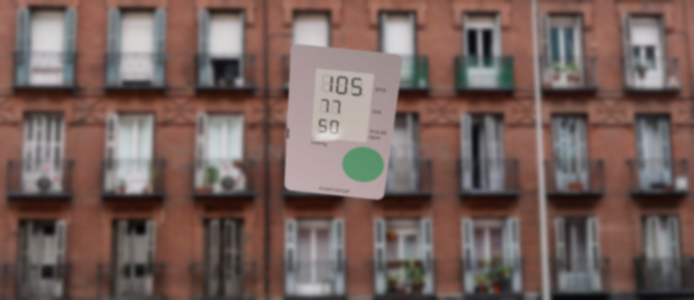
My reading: 77,mmHg
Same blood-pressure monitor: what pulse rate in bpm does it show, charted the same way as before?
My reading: 50,bpm
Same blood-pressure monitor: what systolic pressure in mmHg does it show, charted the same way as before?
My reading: 105,mmHg
